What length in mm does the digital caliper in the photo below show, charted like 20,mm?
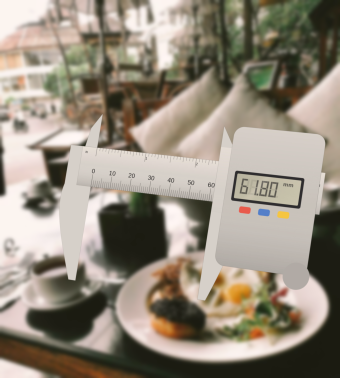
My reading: 61.80,mm
